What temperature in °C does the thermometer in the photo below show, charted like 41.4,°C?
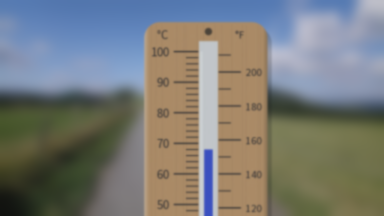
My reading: 68,°C
